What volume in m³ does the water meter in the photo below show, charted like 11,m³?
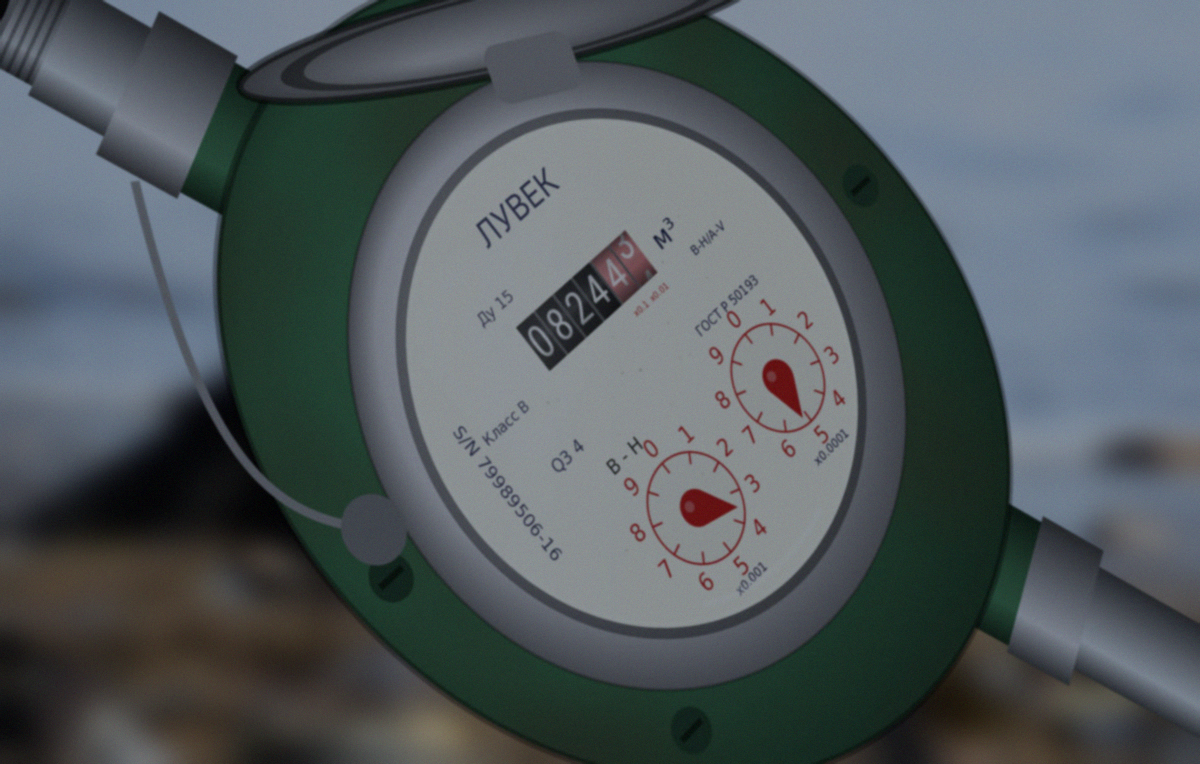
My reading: 824.4335,m³
